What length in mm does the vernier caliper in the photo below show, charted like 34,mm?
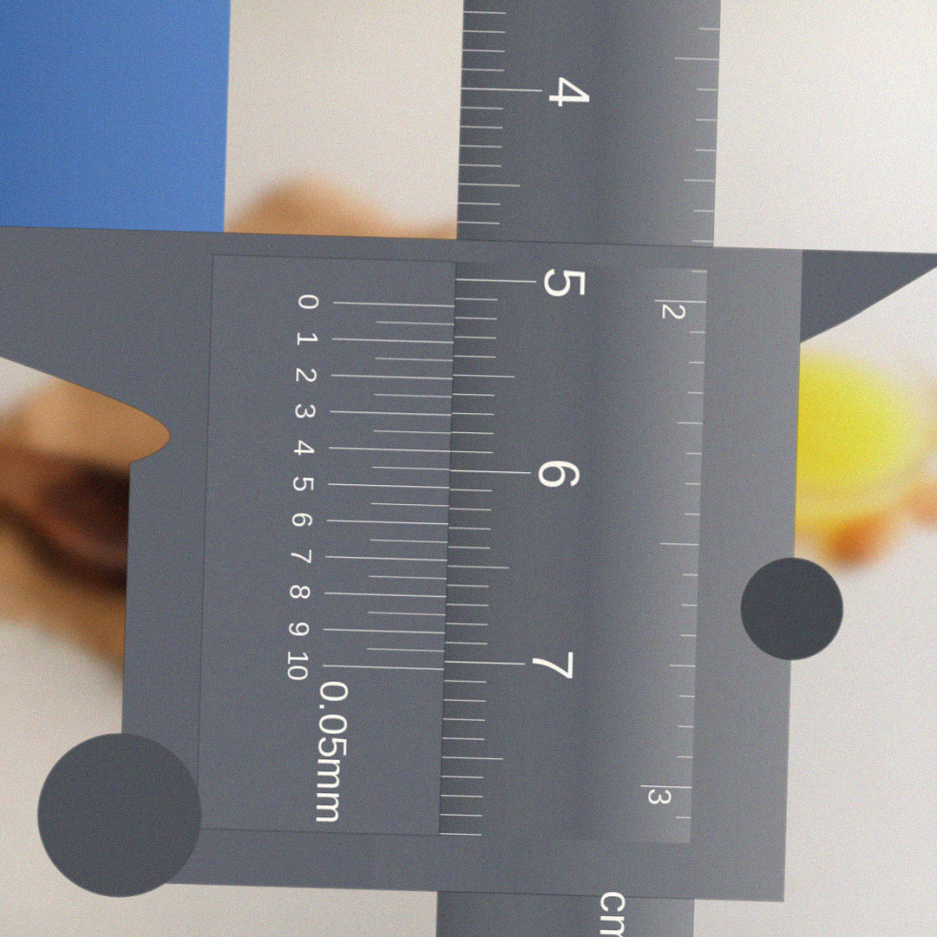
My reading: 51.4,mm
